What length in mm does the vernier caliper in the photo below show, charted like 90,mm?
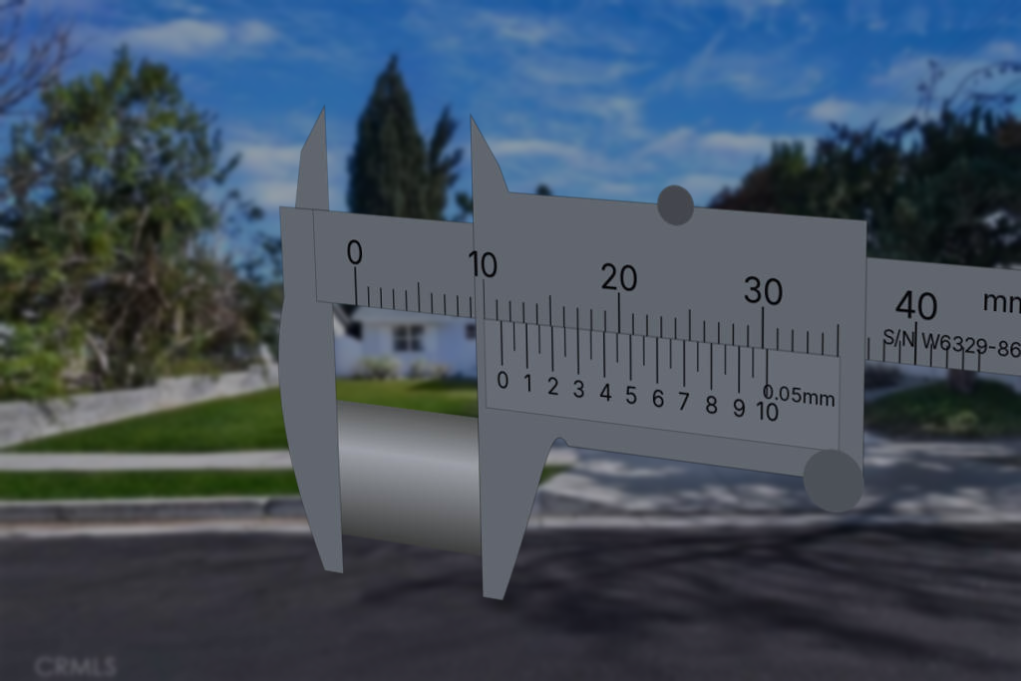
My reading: 11.3,mm
